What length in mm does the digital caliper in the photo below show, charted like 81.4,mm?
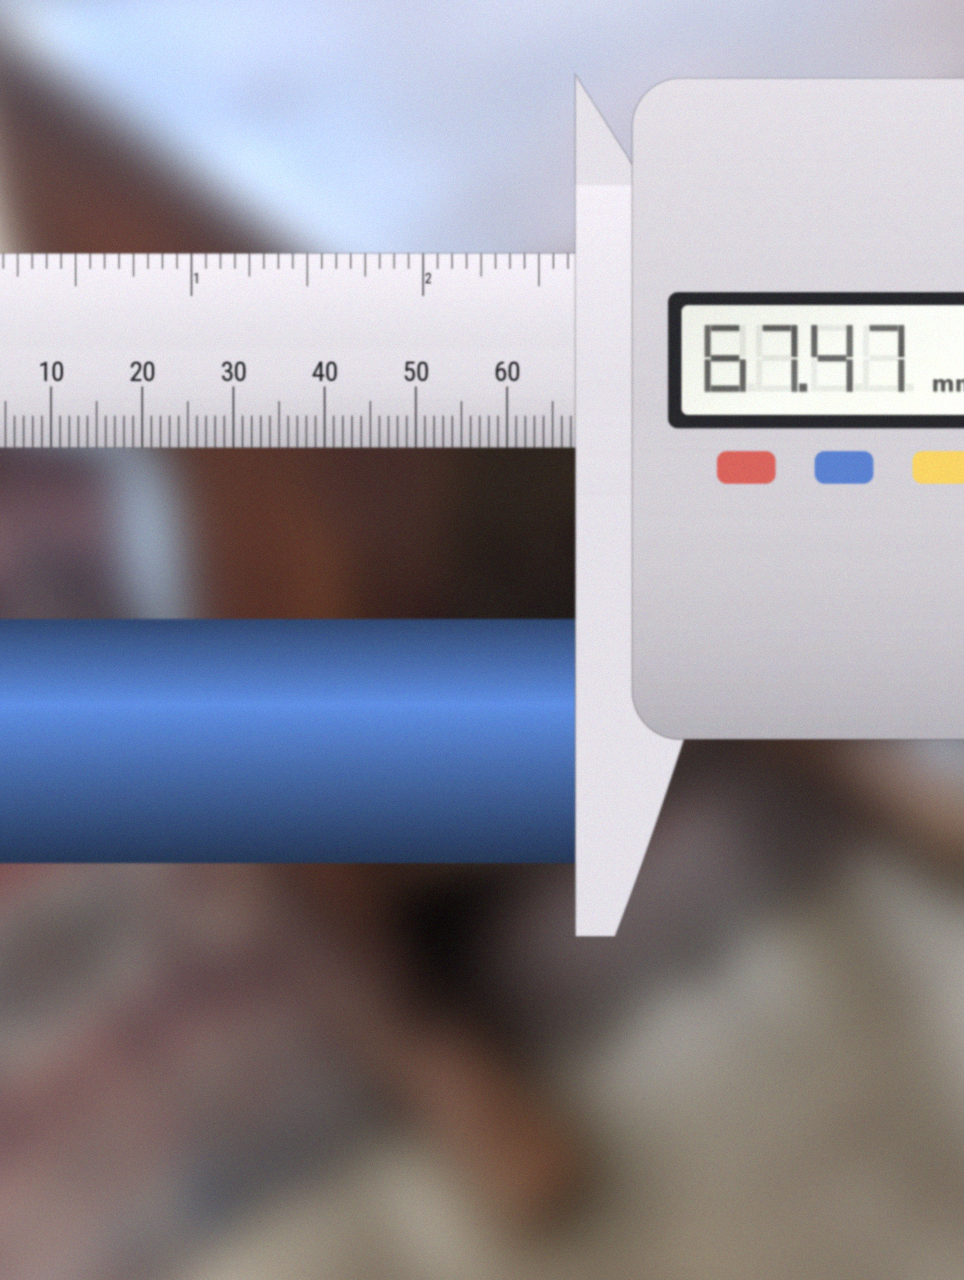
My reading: 67.47,mm
